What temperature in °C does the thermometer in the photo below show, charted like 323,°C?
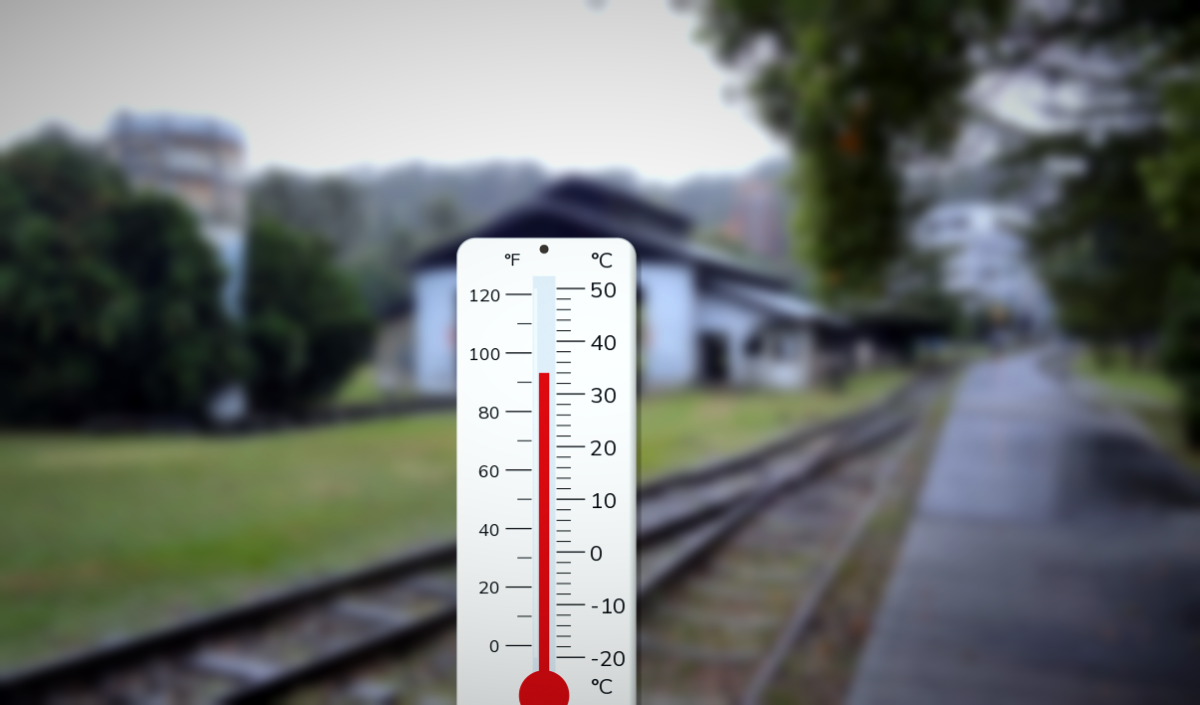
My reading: 34,°C
